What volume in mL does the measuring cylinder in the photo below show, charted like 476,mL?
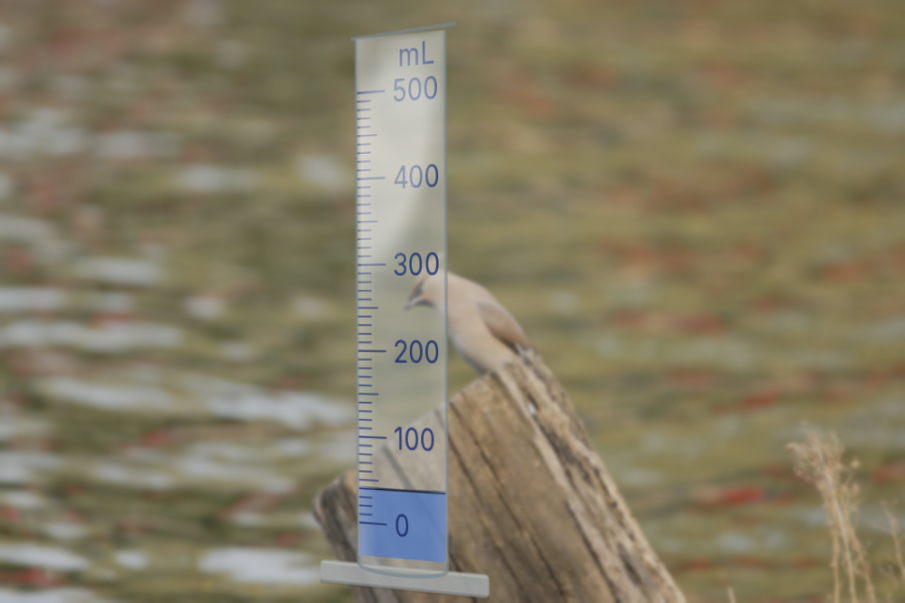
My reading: 40,mL
